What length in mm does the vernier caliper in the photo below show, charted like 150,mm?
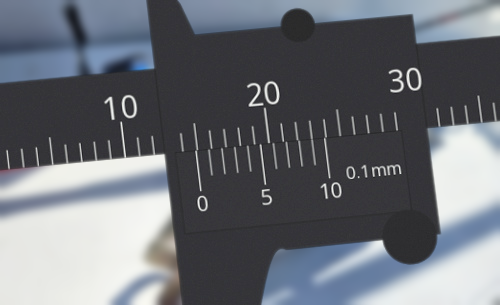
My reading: 14.9,mm
